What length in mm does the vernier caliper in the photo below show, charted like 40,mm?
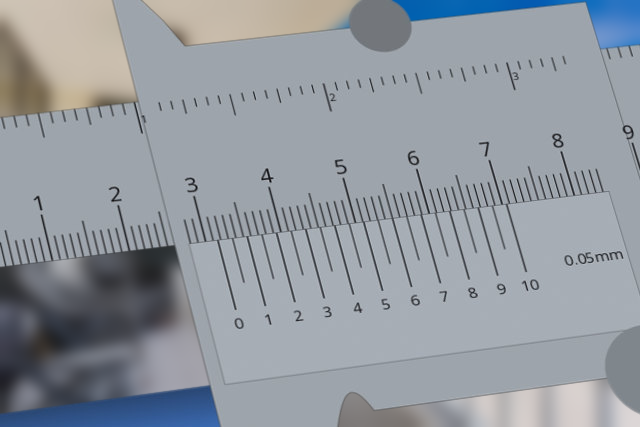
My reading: 31.6,mm
